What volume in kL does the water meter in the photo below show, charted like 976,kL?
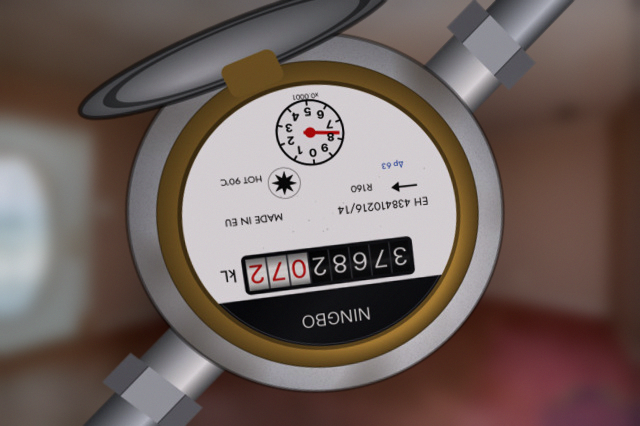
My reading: 37682.0727,kL
